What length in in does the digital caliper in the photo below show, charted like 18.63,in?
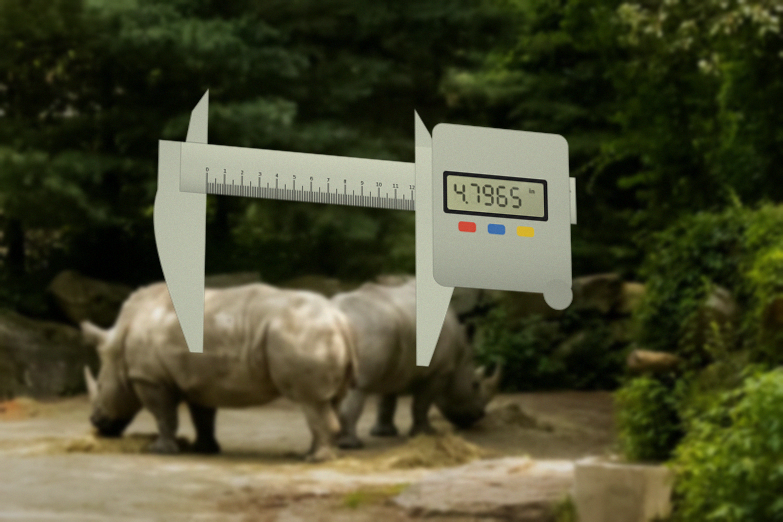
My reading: 4.7965,in
